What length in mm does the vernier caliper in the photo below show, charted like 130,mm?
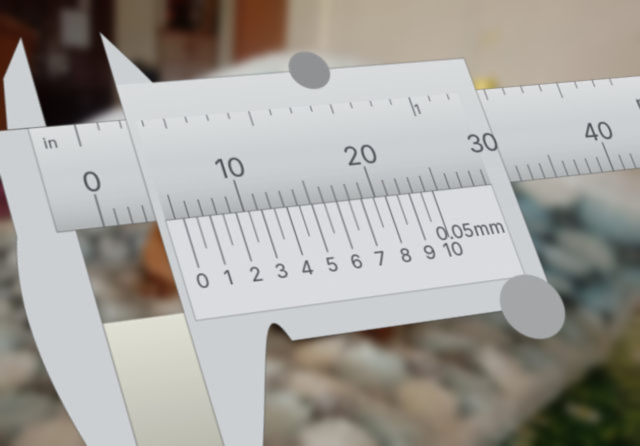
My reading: 5.6,mm
